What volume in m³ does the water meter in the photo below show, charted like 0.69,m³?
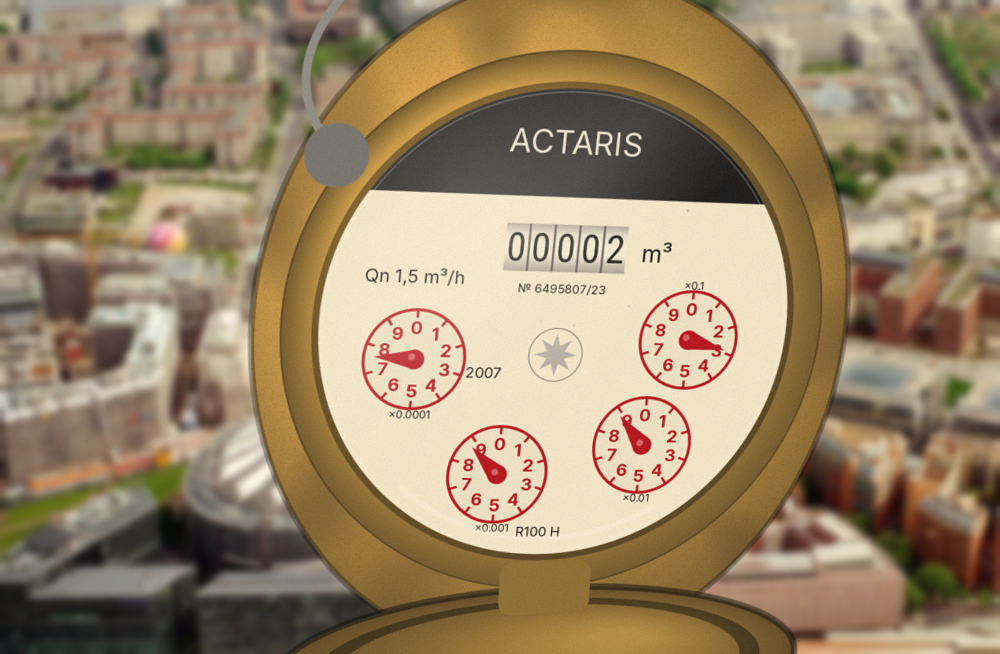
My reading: 2.2887,m³
